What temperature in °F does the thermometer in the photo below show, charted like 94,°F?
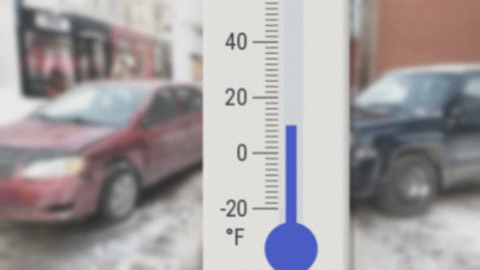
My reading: 10,°F
